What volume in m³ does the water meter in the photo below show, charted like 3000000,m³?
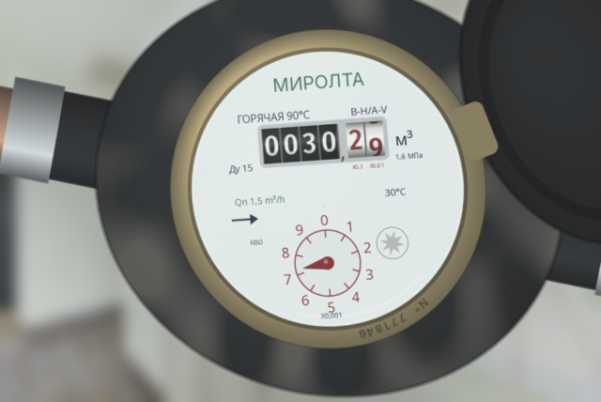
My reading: 30.287,m³
